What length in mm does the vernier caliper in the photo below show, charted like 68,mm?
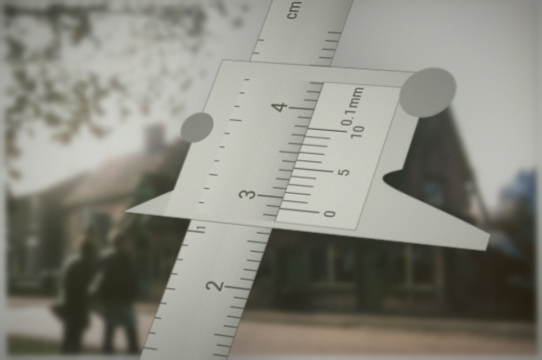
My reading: 28.8,mm
